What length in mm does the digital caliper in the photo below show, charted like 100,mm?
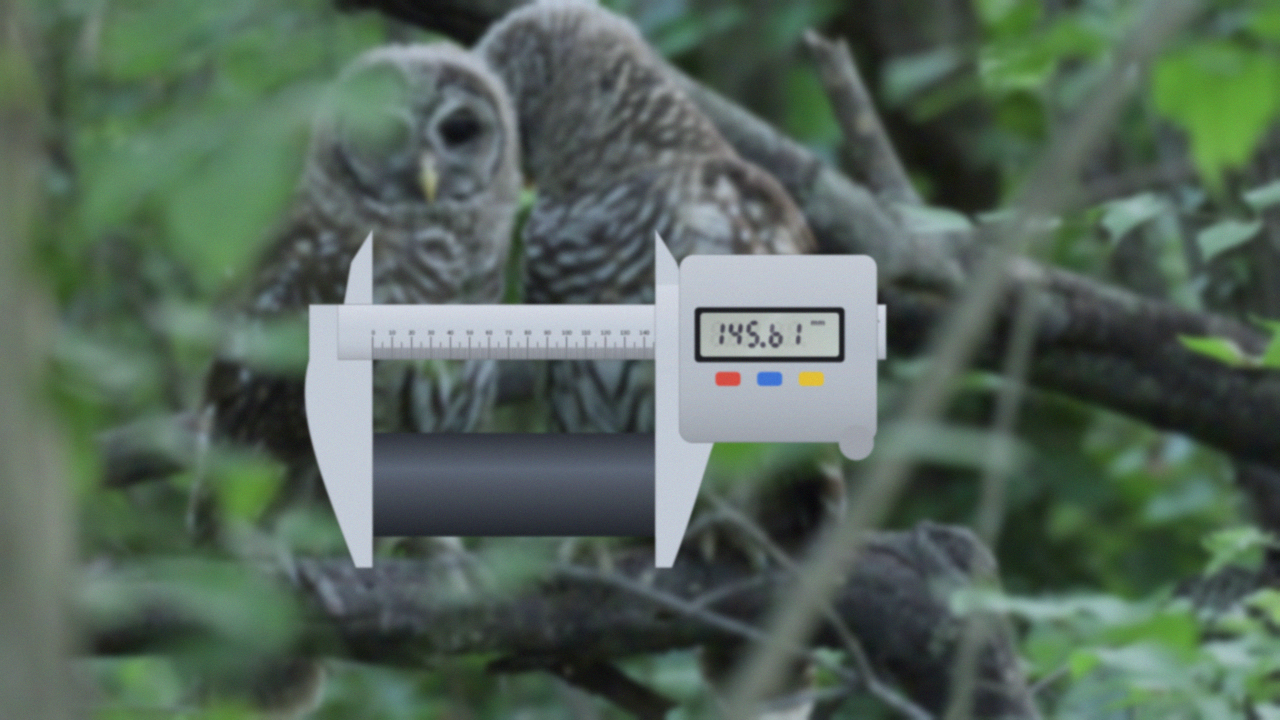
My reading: 145.61,mm
